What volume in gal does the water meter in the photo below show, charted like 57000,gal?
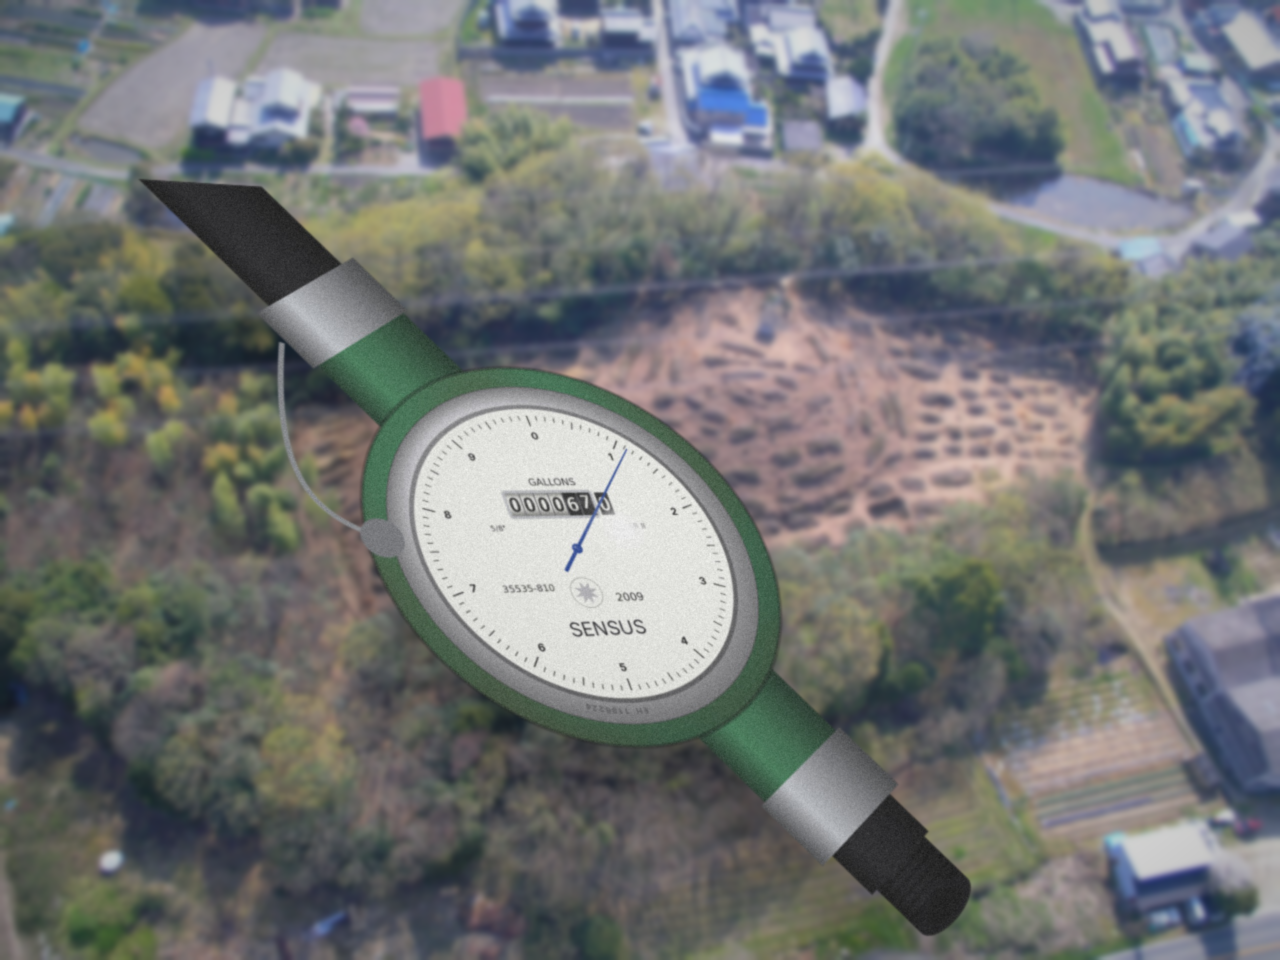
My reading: 671.1,gal
